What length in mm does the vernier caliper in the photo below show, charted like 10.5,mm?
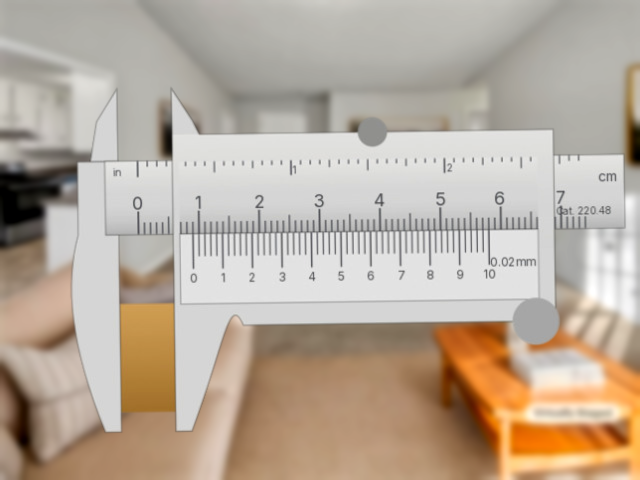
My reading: 9.0,mm
